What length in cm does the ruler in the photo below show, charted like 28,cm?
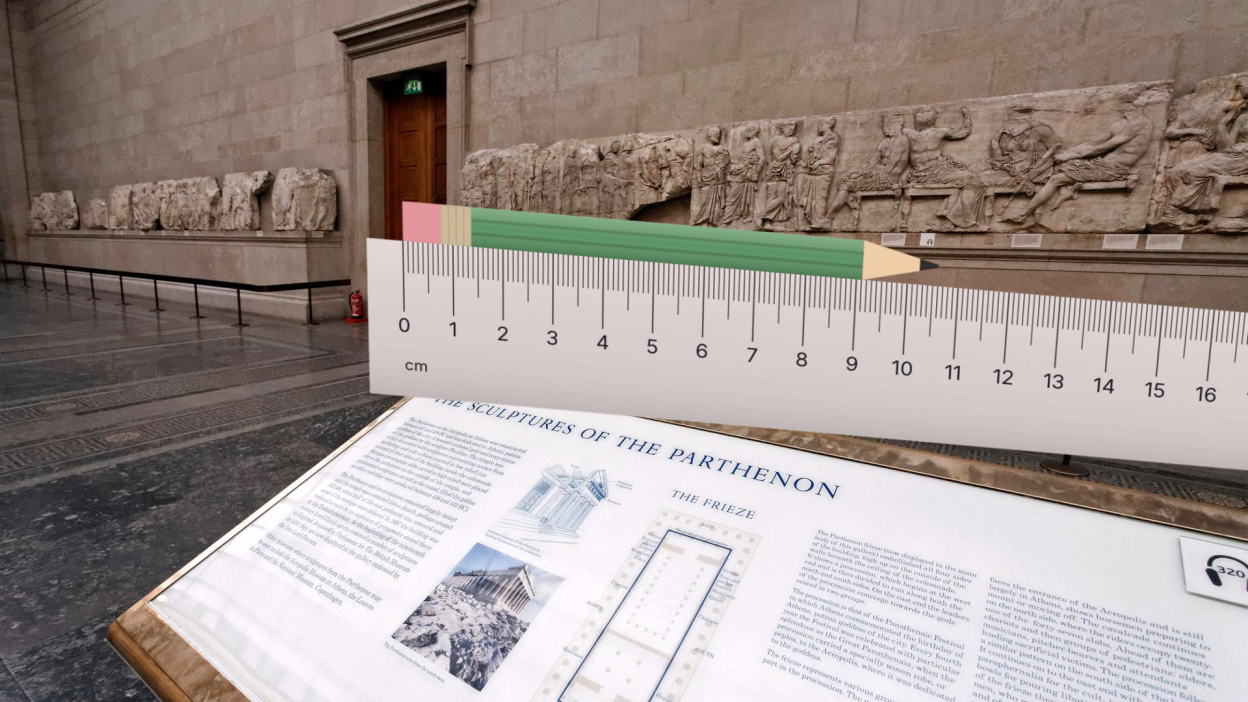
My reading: 10.6,cm
